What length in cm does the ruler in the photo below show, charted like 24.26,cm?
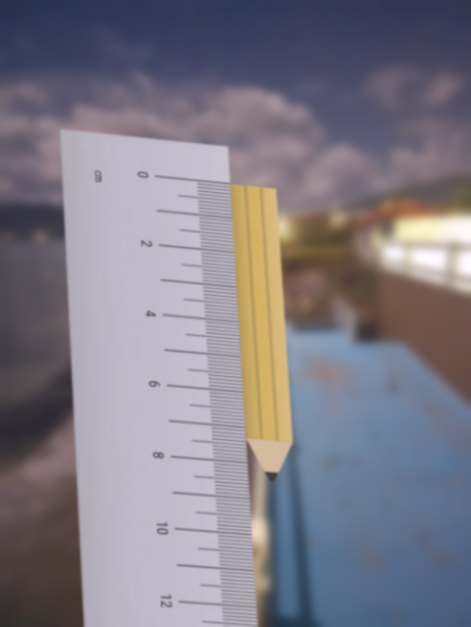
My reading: 8.5,cm
